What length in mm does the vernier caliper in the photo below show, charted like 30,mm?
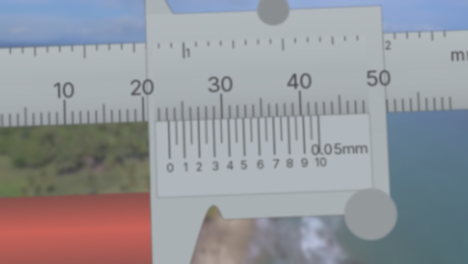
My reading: 23.2,mm
